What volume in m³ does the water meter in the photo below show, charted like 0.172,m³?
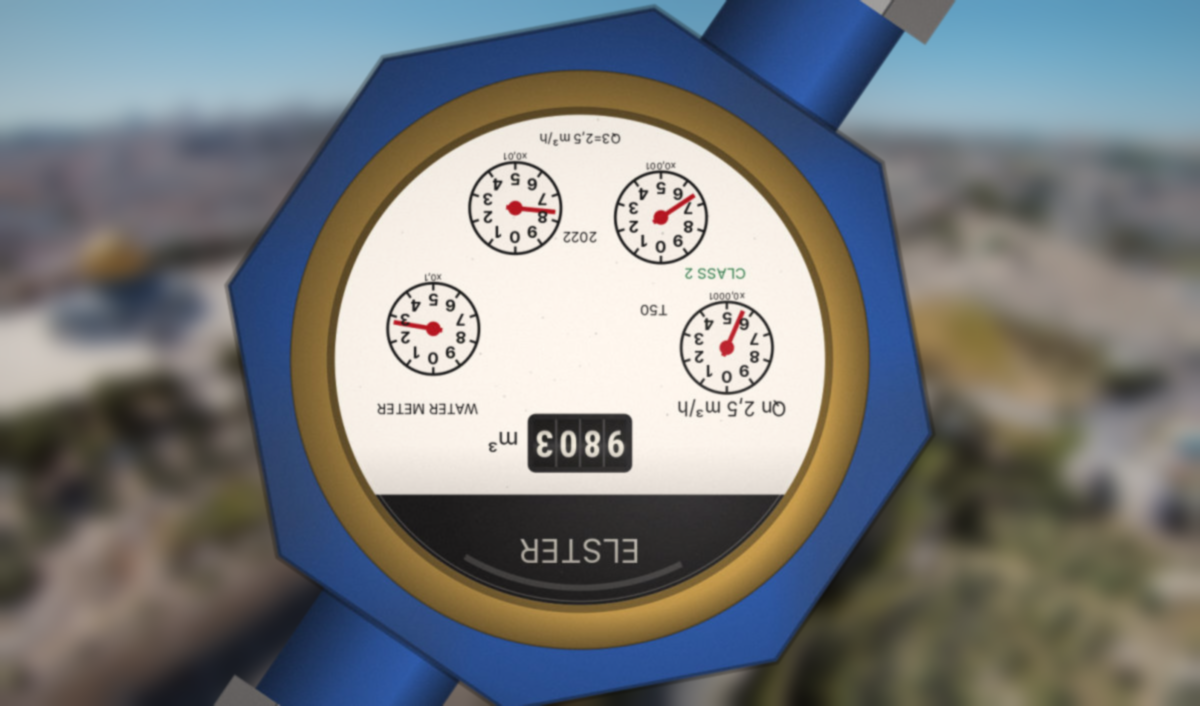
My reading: 9803.2765,m³
